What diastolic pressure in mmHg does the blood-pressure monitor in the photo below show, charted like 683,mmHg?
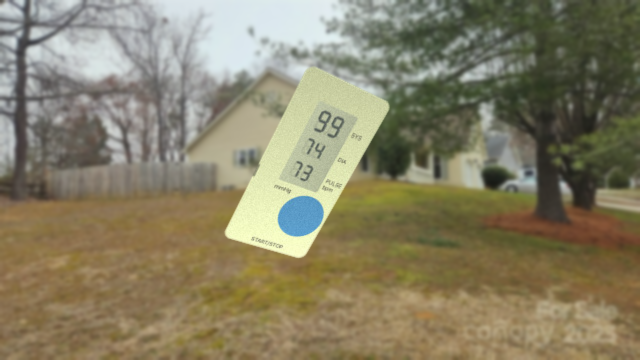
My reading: 74,mmHg
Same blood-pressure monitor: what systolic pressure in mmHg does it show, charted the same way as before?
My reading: 99,mmHg
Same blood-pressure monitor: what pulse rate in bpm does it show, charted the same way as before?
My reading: 73,bpm
